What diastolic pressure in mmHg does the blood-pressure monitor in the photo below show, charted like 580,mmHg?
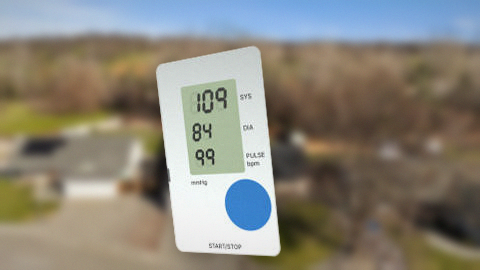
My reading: 84,mmHg
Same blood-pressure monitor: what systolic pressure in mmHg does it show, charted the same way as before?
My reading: 109,mmHg
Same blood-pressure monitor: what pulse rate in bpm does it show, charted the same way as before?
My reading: 99,bpm
